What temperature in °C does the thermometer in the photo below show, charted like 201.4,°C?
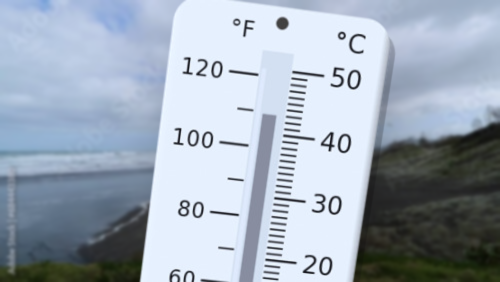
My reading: 43,°C
